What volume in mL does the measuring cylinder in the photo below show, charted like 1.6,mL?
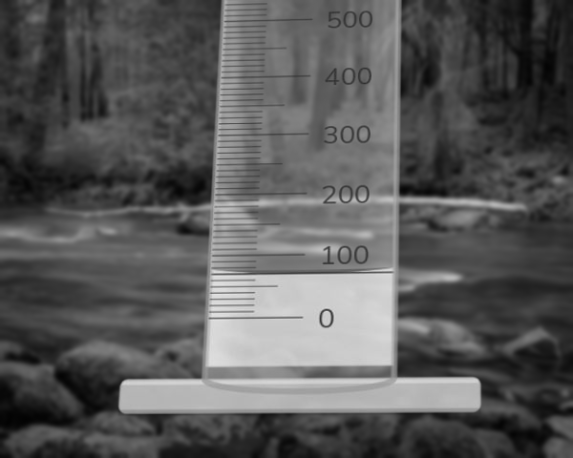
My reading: 70,mL
